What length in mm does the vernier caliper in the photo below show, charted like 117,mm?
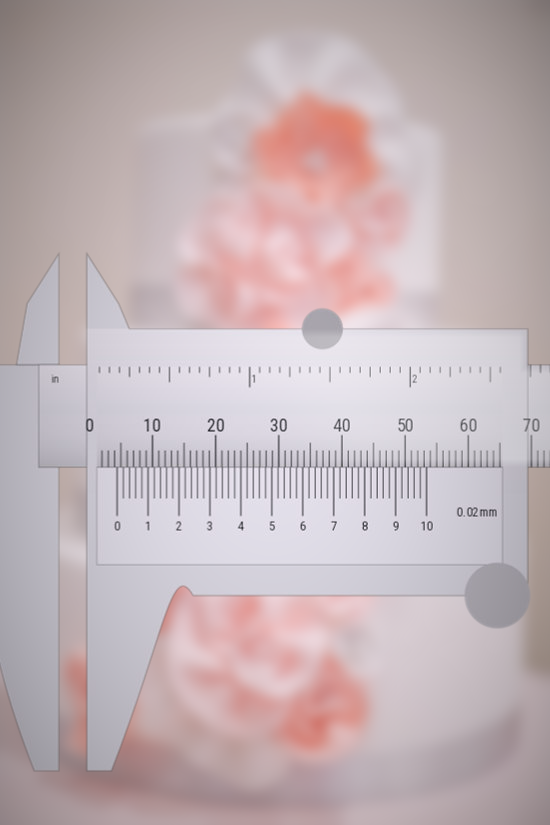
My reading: 4.4,mm
